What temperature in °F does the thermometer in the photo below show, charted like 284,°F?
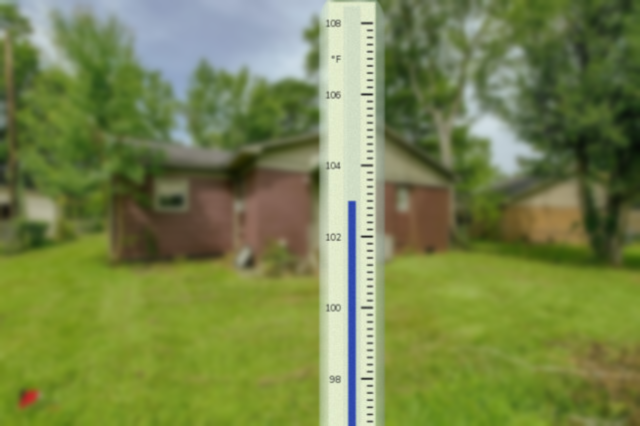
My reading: 103,°F
